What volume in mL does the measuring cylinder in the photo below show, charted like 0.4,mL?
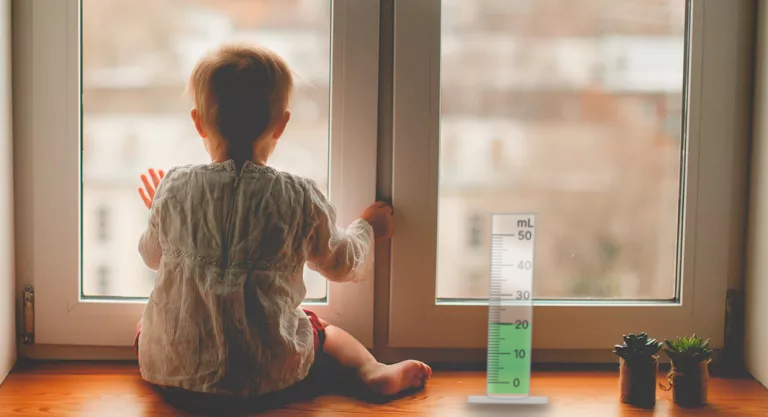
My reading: 20,mL
